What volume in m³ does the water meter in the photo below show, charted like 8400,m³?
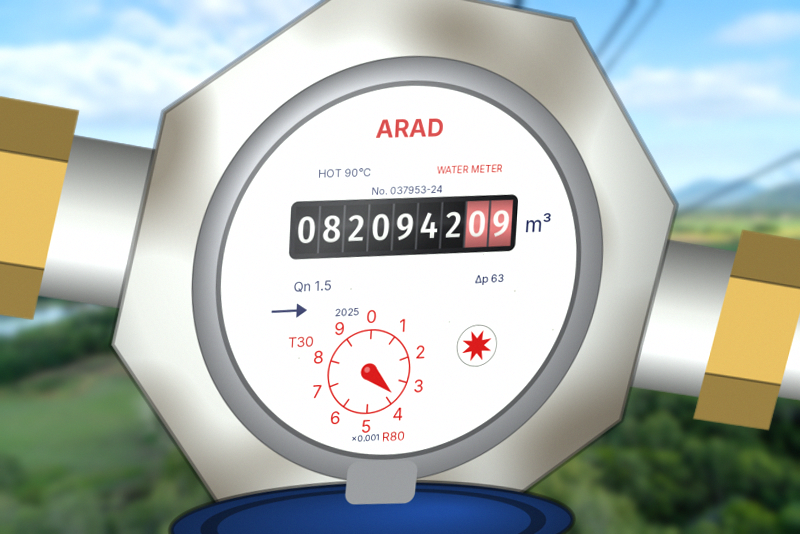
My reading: 820942.093,m³
